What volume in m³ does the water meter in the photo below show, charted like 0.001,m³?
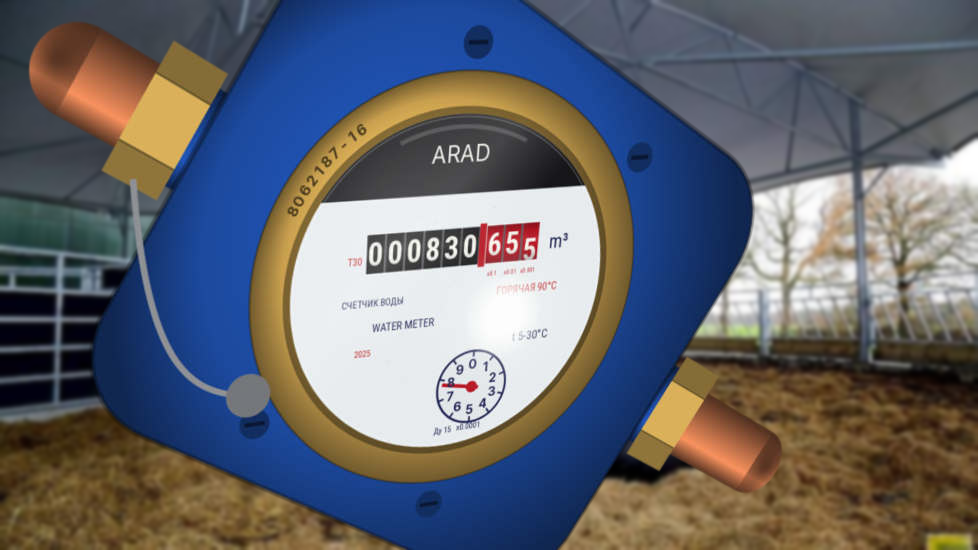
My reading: 830.6547,m³
